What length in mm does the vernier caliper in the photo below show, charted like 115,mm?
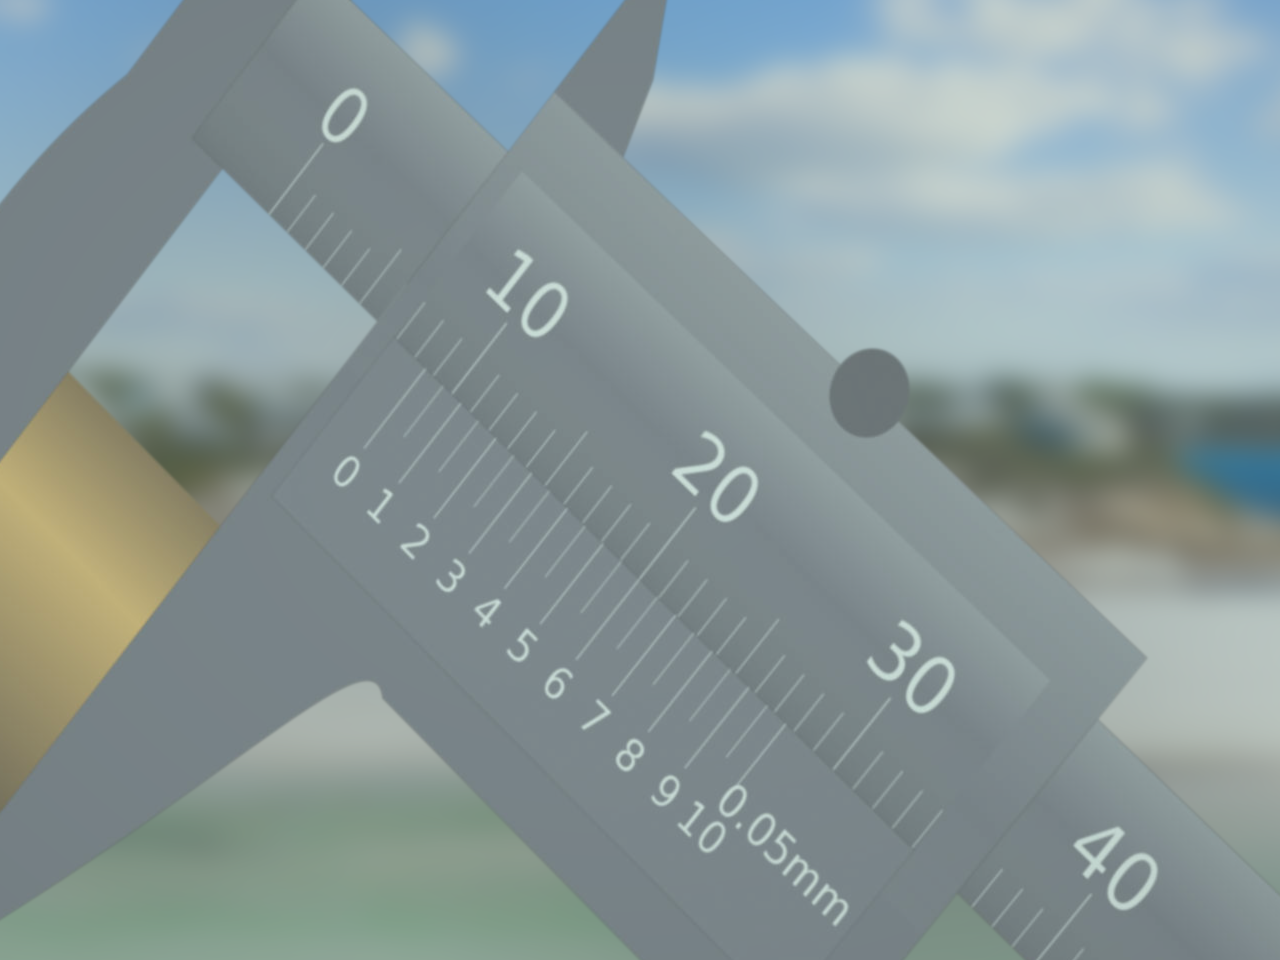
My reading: 8.6,mm
